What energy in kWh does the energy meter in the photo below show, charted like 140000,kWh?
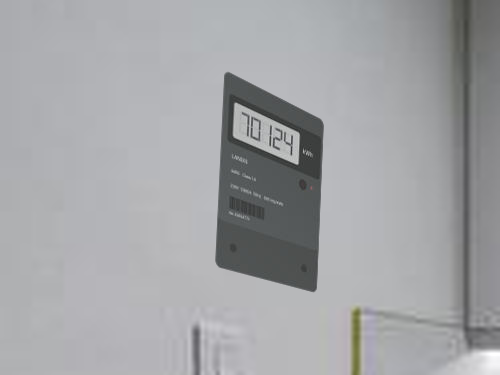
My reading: 70124,kWh
